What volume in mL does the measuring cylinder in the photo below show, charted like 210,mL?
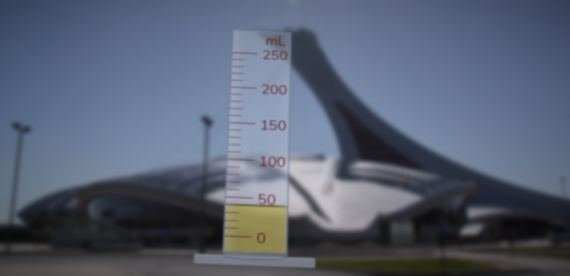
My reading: 40,mL
